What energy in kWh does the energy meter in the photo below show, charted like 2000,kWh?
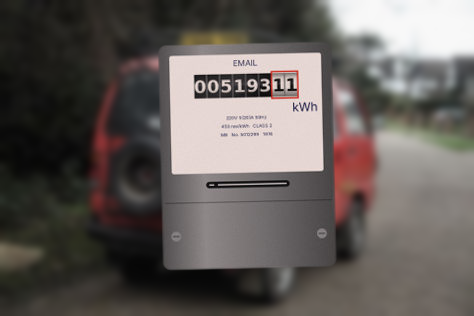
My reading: 5193.11,kWh
